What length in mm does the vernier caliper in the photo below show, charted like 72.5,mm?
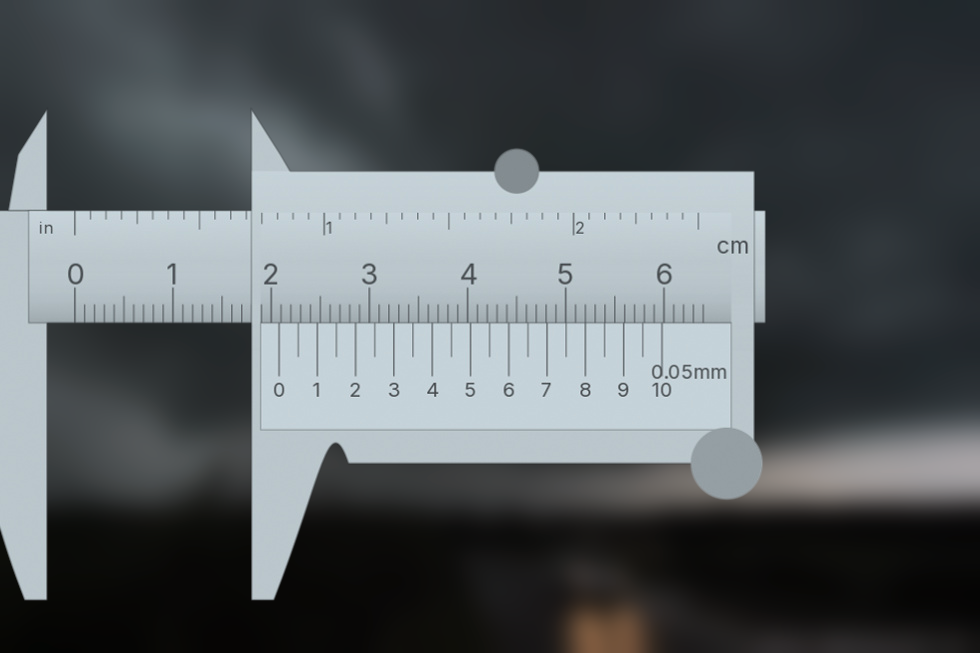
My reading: 20.8,mm
